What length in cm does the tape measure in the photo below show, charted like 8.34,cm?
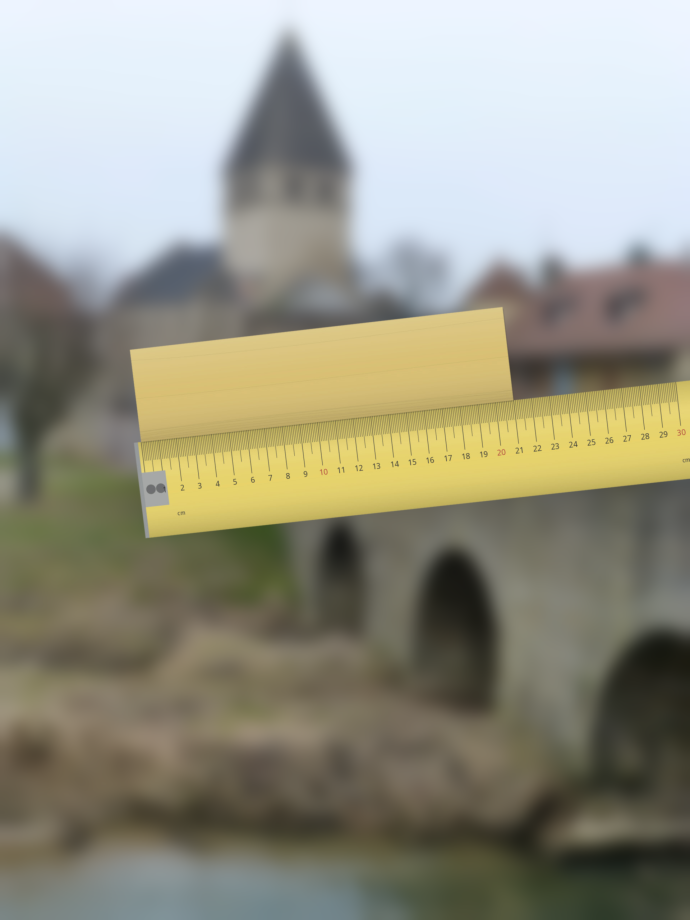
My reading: 21,cm
